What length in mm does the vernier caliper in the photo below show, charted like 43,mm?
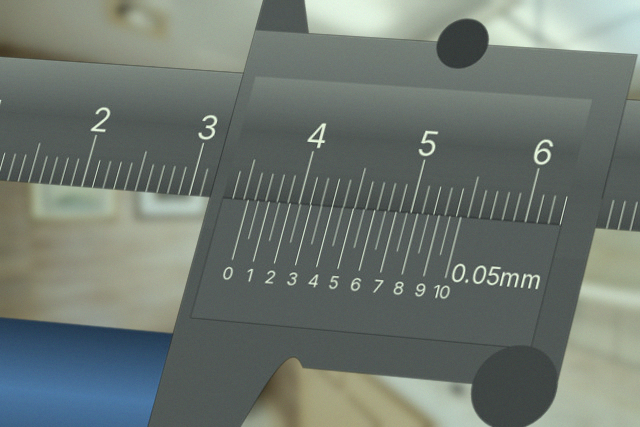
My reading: 35.4,mm
